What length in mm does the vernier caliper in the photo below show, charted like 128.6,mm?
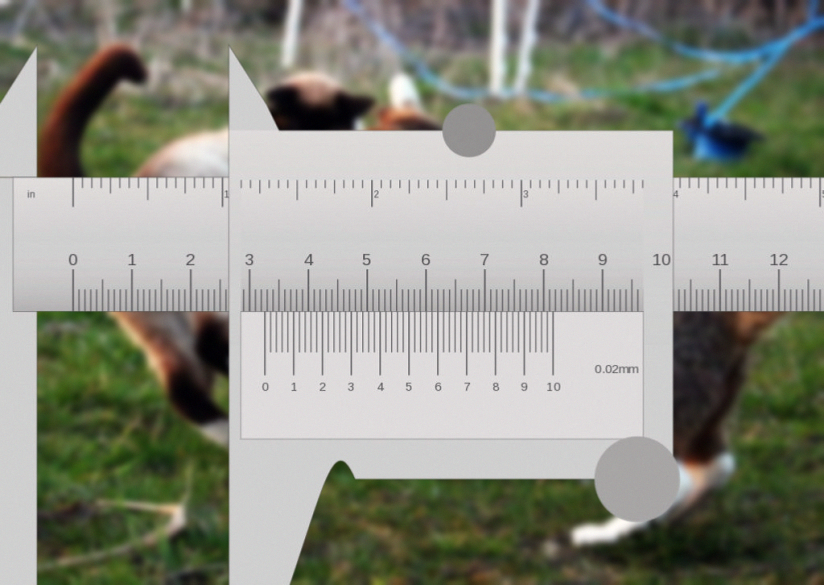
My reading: 32.6,mm
